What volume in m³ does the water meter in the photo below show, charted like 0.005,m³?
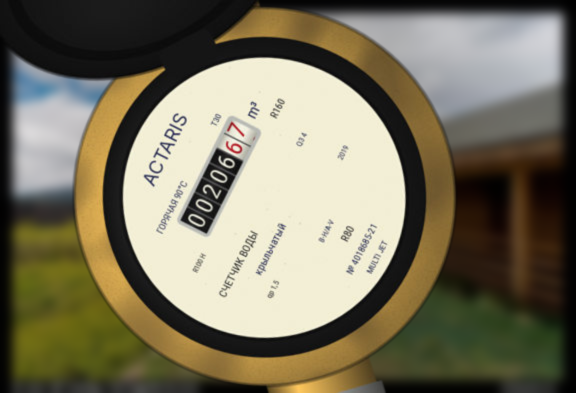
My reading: 206.67,m³
